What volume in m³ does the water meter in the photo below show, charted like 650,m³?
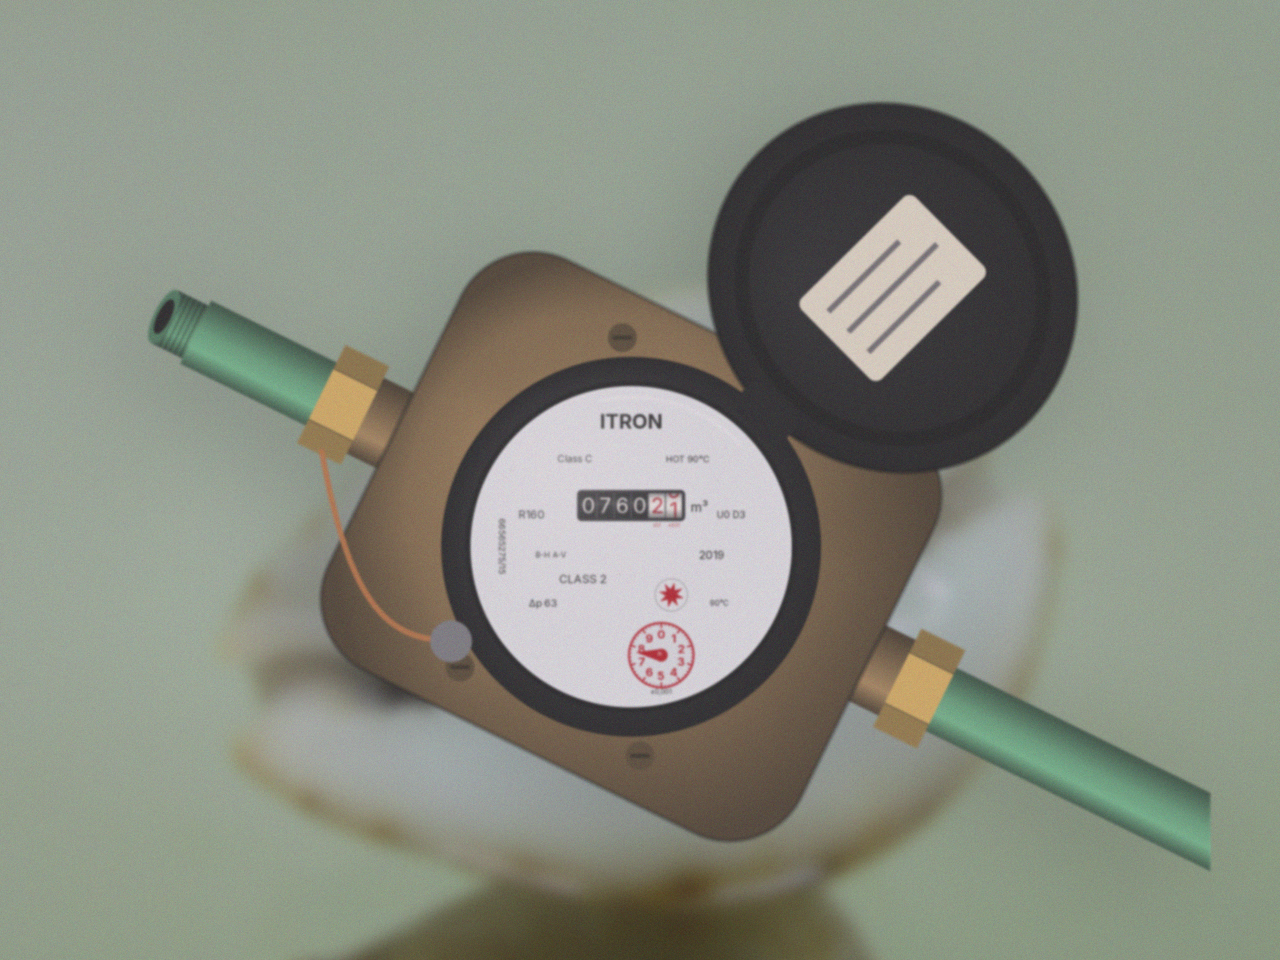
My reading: 760.207,m³
